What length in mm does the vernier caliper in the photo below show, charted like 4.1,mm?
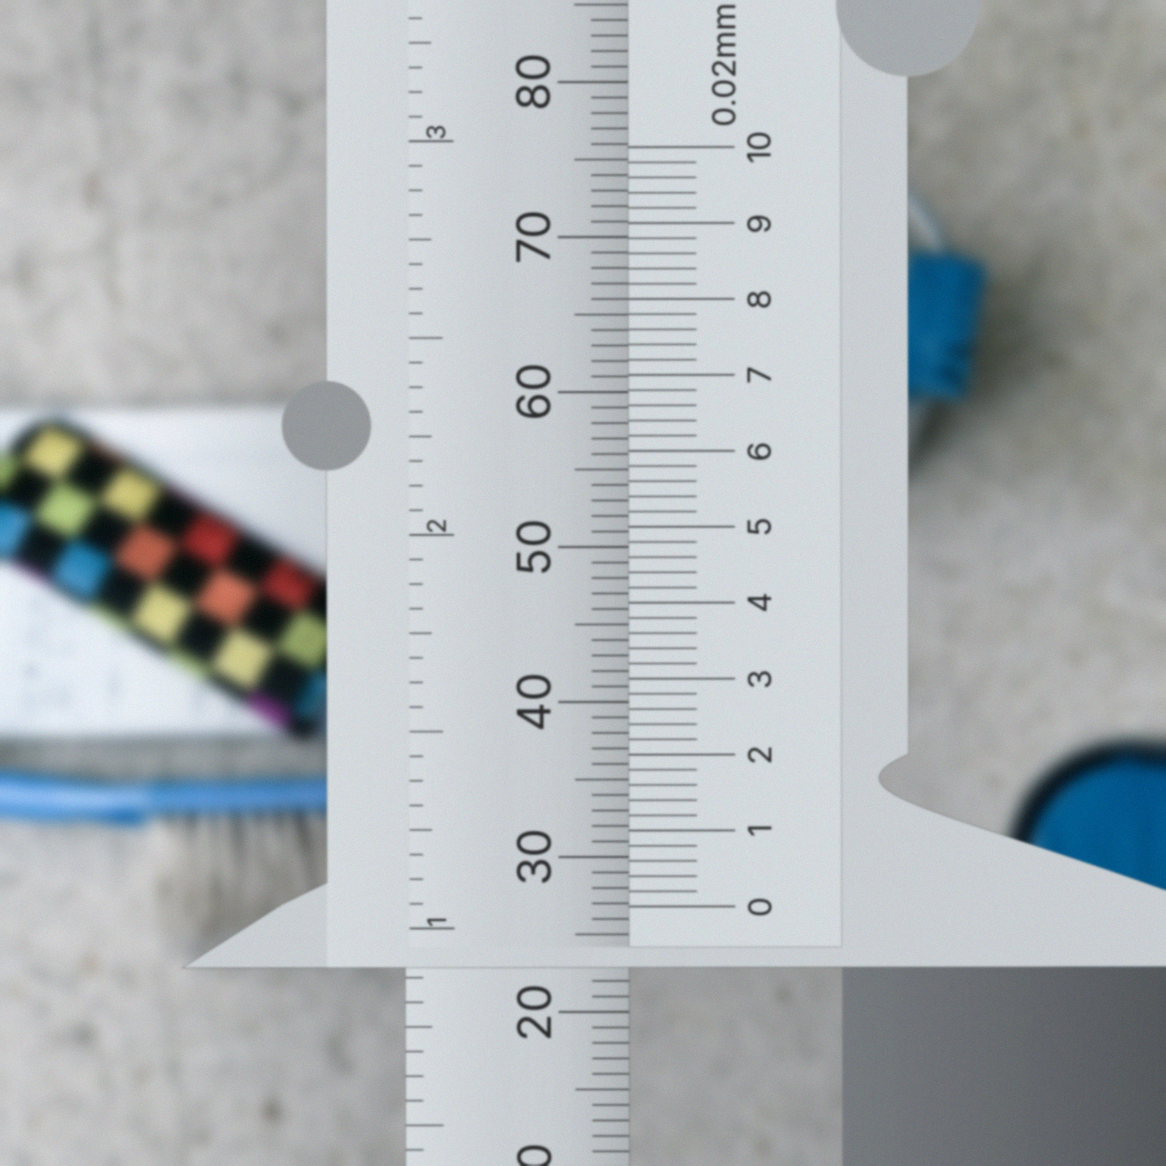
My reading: 26.8,mm
